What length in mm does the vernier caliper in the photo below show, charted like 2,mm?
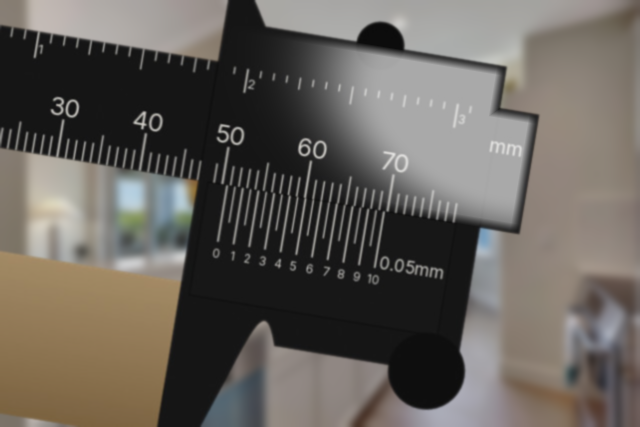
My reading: 50.6,mm
